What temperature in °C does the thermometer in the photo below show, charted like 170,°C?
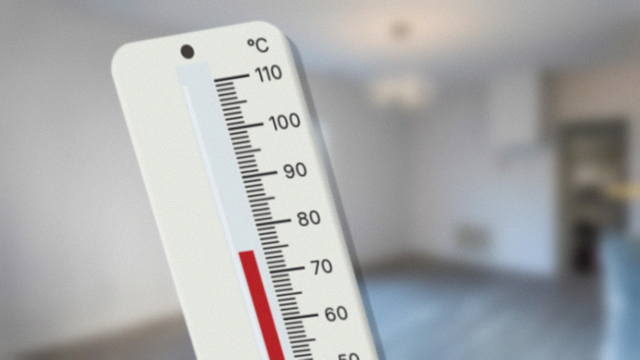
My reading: 75,°C
